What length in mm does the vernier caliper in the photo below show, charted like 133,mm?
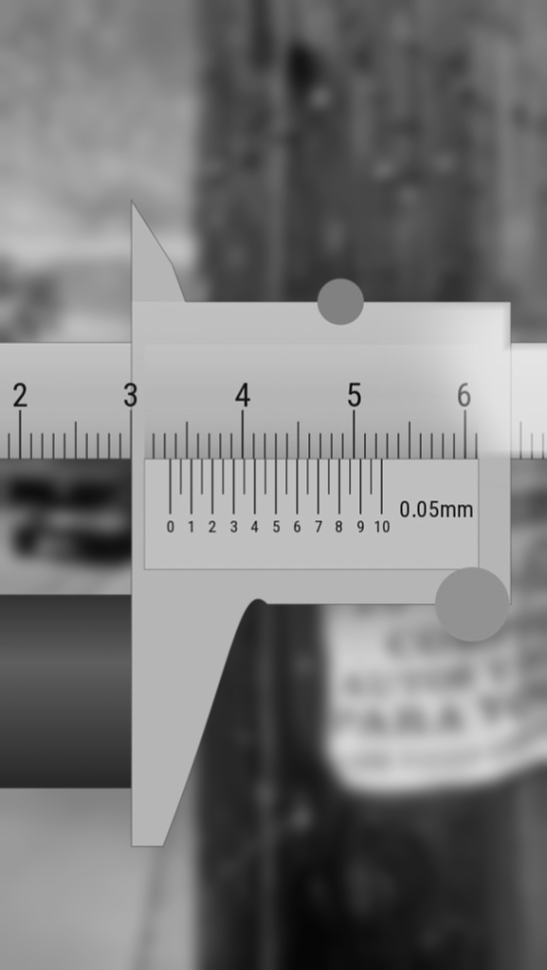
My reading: 33.5,mm
